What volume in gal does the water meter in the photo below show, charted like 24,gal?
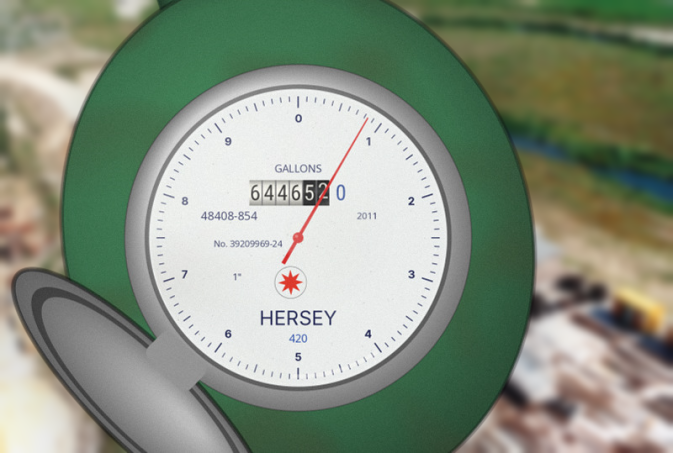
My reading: 6446520.8,gal
